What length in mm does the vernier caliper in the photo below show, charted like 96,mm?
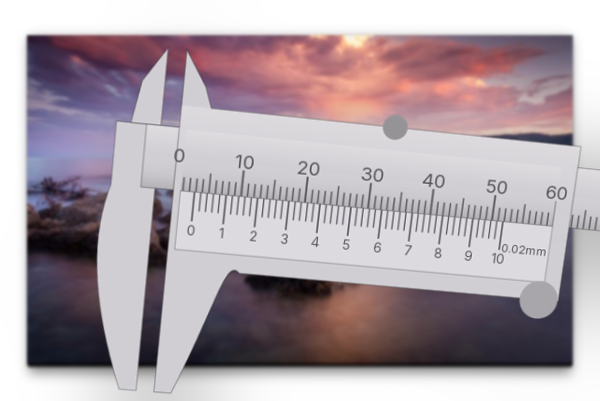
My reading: 2.8,mm
